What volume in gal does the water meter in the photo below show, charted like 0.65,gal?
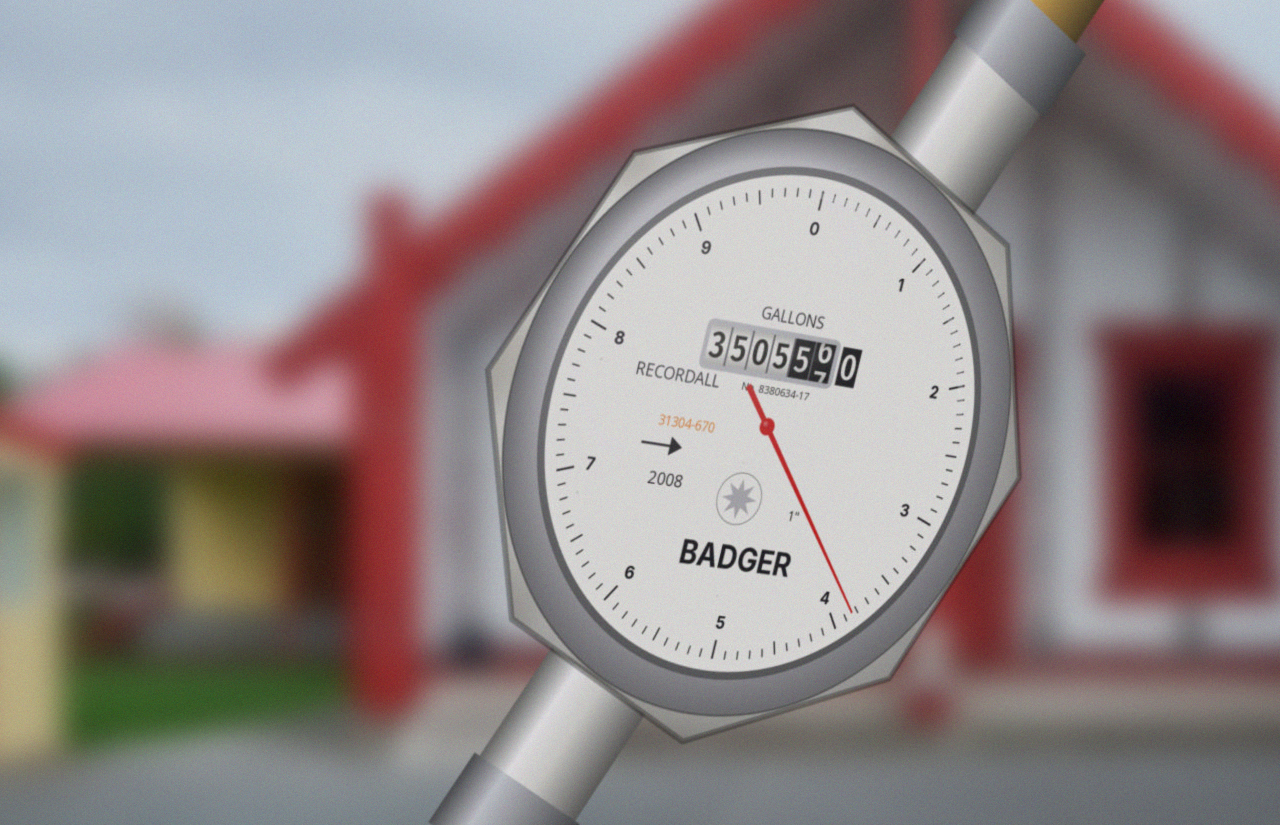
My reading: 3505563.8,gal
